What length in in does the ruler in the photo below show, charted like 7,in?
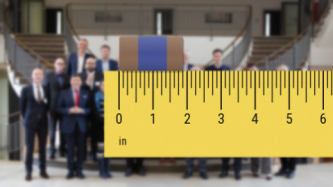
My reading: 1.875,in
